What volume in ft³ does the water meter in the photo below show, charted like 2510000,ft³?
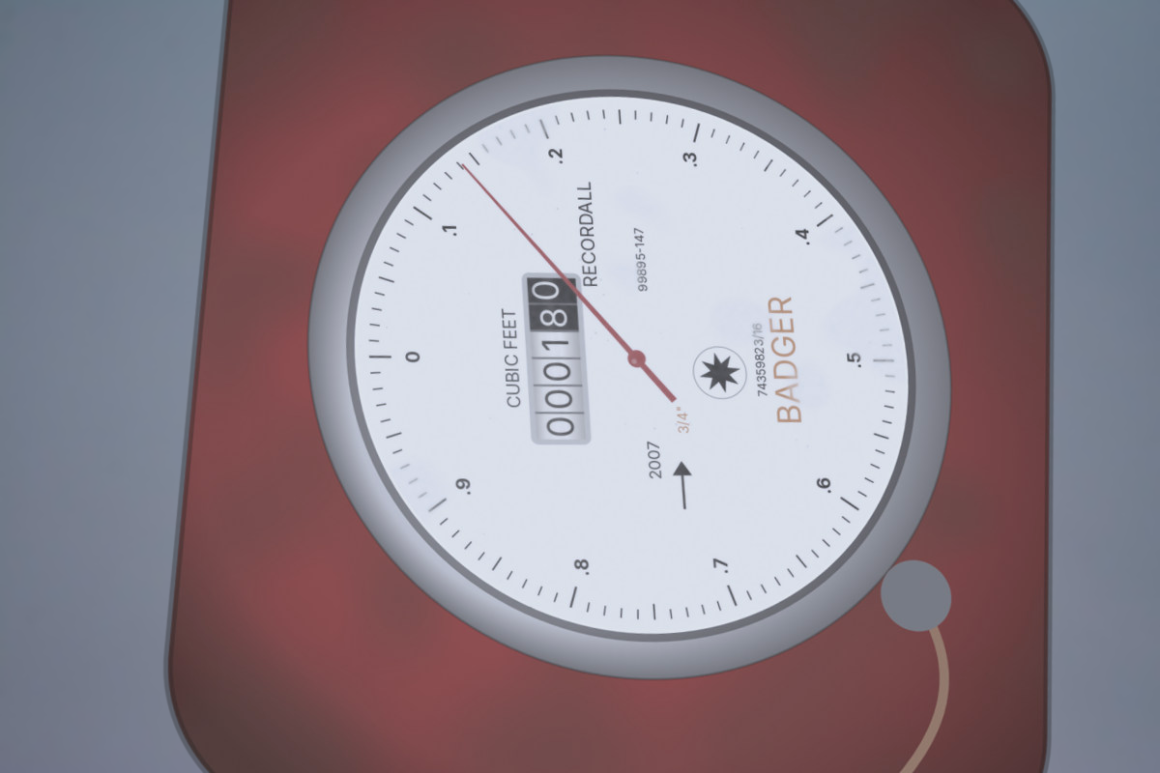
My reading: 180.14,ft³
